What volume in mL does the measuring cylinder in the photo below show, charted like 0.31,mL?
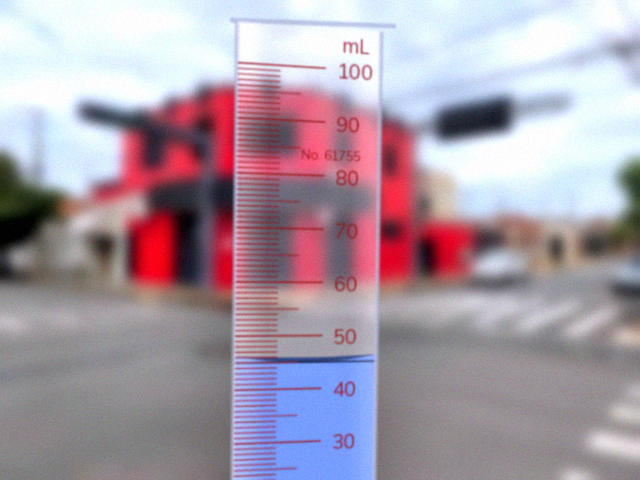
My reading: 45,mL
